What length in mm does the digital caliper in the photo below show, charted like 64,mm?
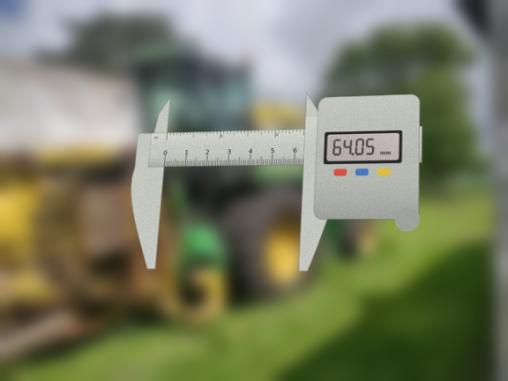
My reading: 64.05,mm
